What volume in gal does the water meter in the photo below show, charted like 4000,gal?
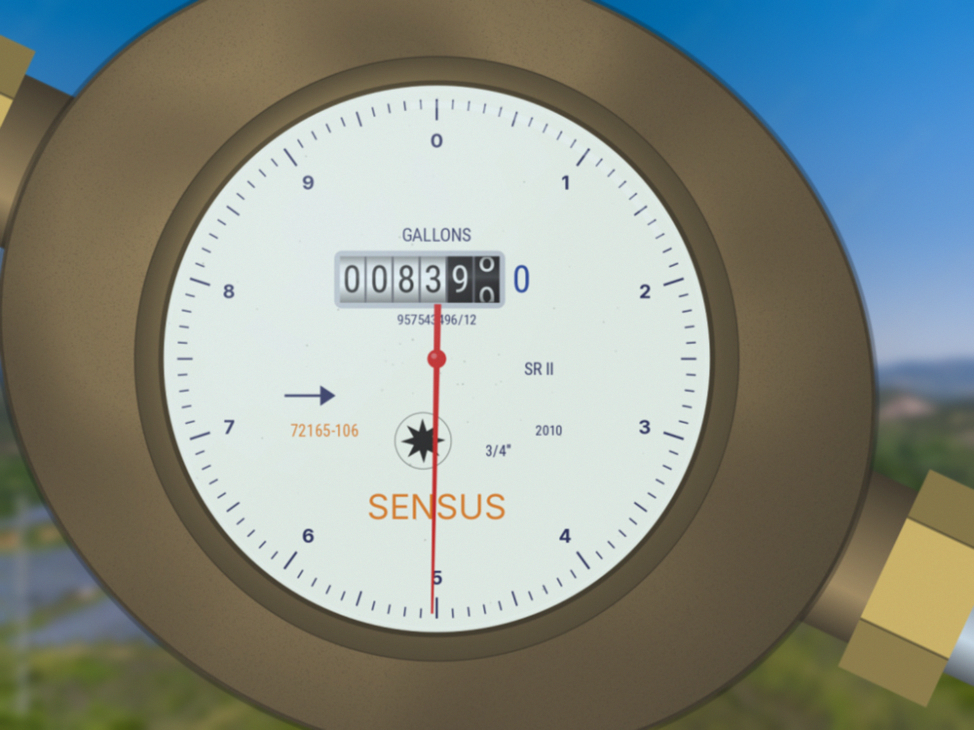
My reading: 83985.0,gal
